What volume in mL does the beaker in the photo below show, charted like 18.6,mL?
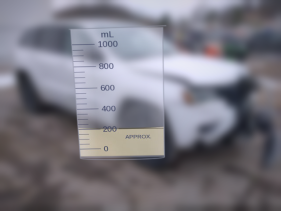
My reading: 200,mL
